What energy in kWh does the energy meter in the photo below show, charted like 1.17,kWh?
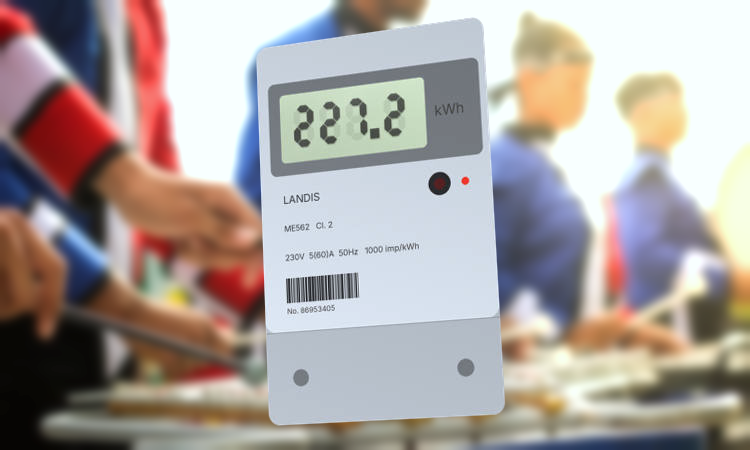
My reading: 227.2,kWh
